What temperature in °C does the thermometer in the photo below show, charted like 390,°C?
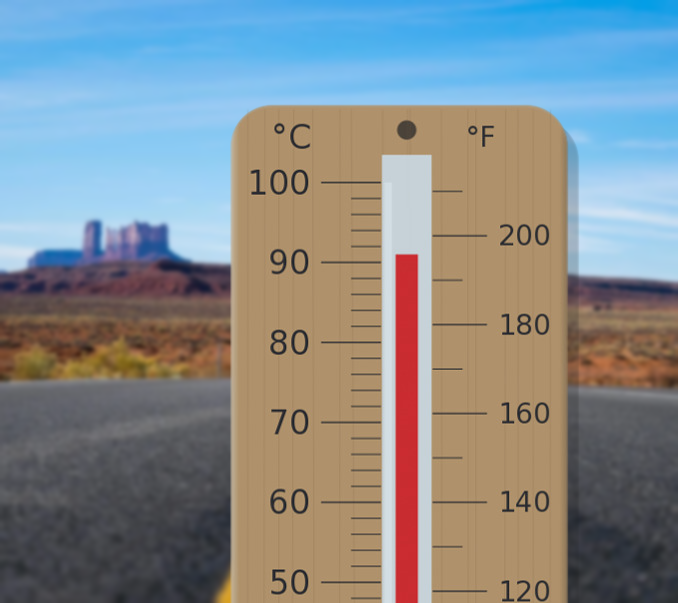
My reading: 91,°C
